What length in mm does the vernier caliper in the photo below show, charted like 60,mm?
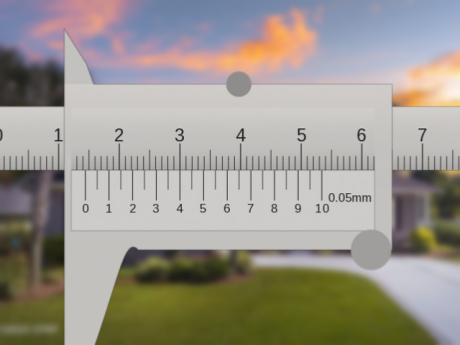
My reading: 14.4,mm
